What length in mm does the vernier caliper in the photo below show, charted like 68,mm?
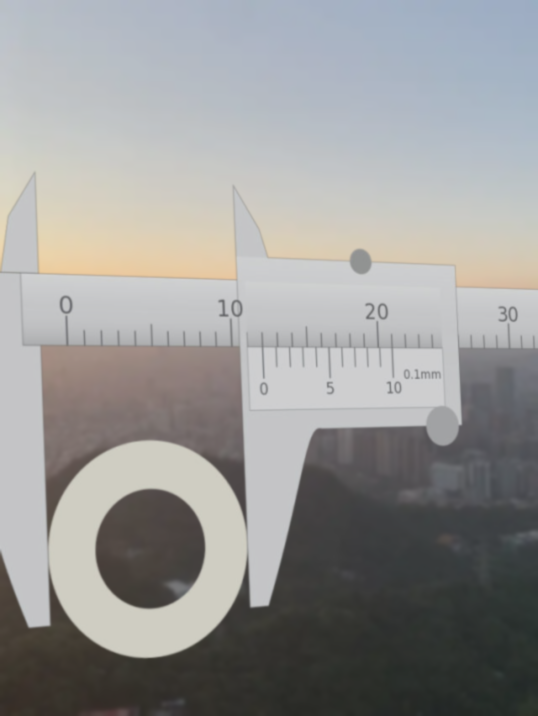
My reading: 12.0,mm
